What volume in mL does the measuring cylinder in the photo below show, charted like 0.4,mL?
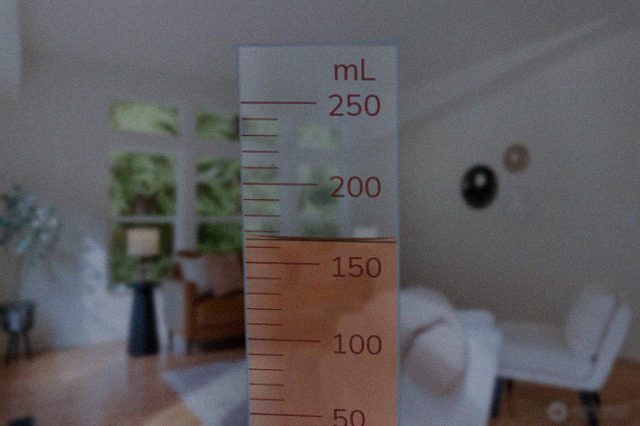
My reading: 165,mL
